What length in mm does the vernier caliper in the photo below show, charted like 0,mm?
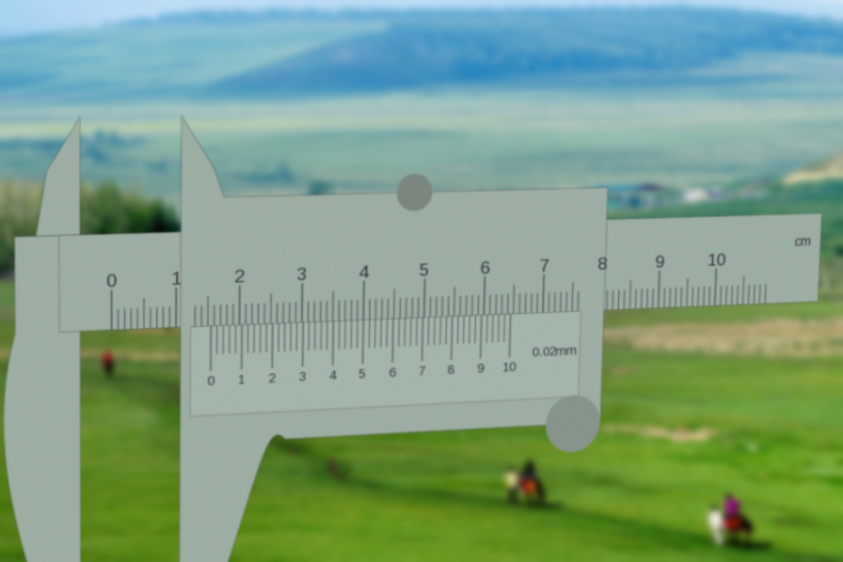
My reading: 15.5,mm
